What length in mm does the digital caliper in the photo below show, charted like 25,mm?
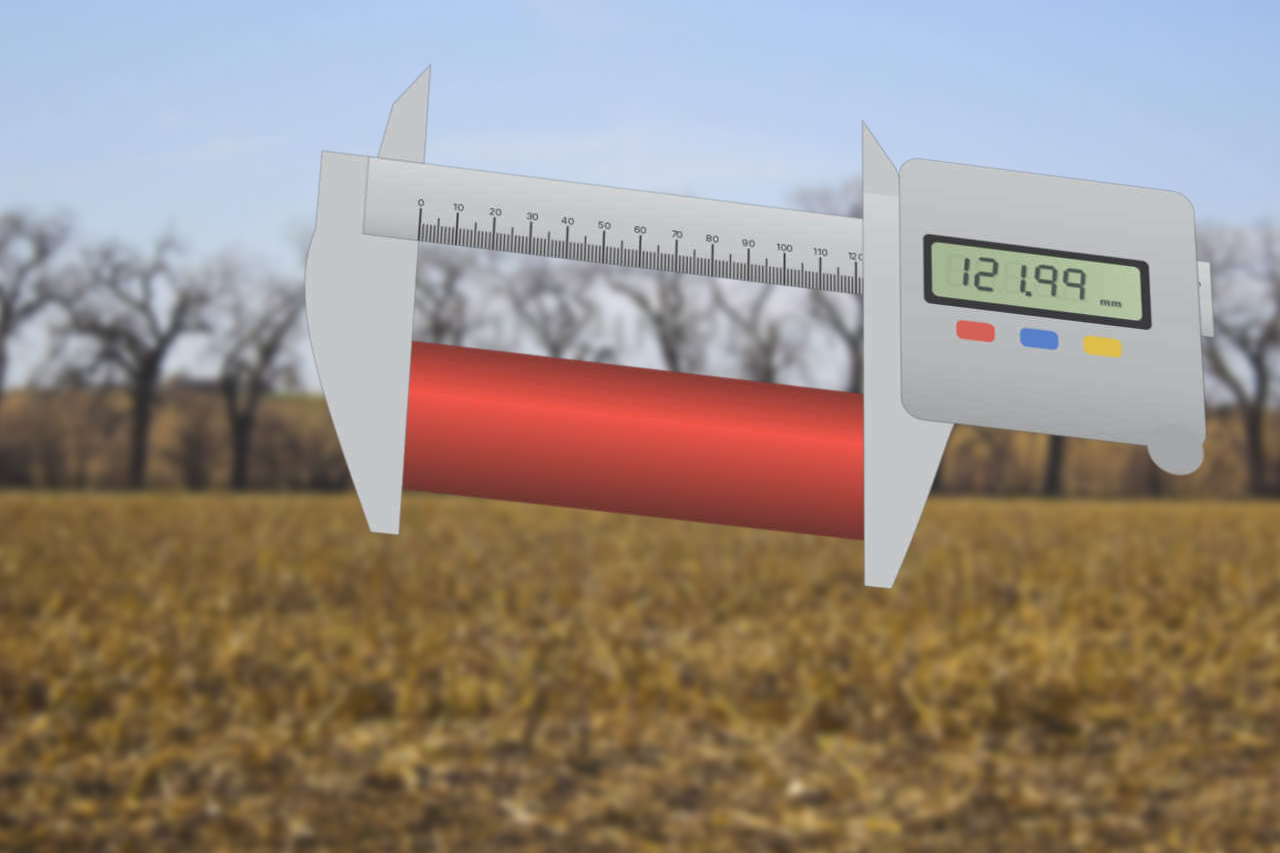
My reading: 121.99,mm
